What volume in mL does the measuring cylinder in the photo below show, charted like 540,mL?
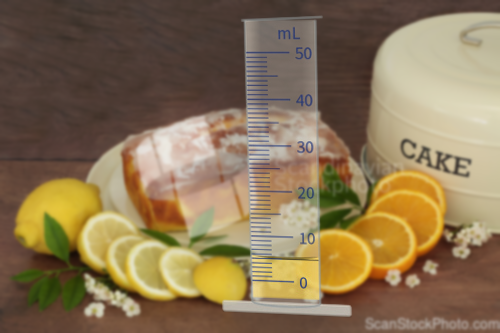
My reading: 5,mL
